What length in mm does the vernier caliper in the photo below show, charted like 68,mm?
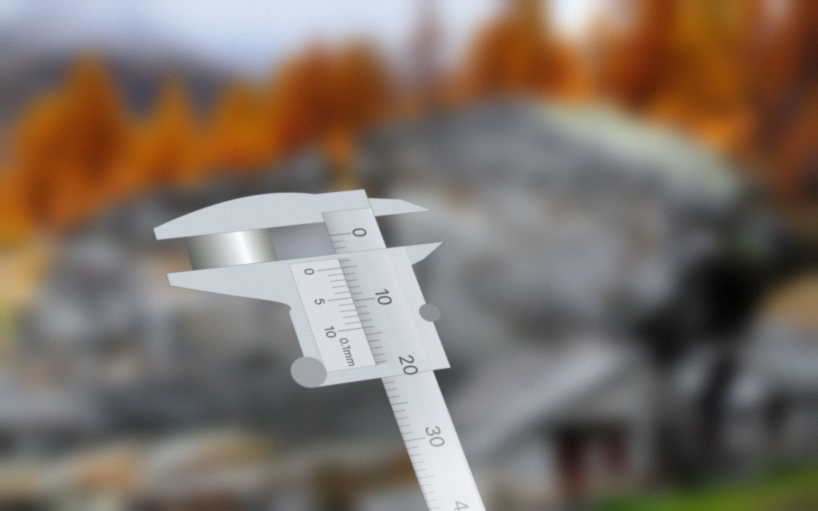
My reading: 5.0,mm
